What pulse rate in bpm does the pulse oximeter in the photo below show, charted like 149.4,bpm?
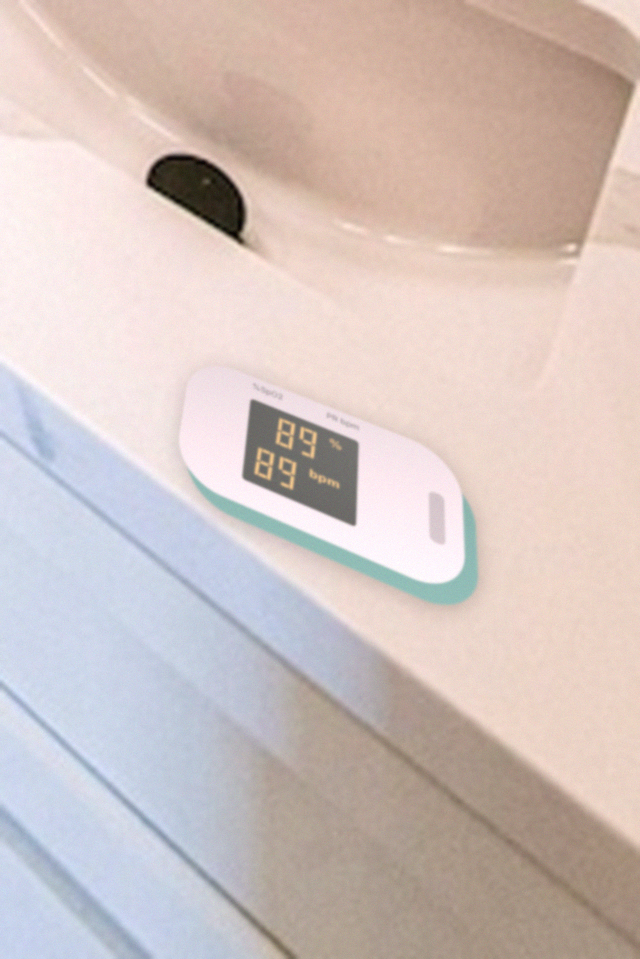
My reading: 89,bpm
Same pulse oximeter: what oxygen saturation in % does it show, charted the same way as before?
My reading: 89,%
